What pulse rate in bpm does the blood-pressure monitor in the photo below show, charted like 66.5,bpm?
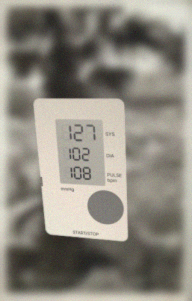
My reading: 108,bpm
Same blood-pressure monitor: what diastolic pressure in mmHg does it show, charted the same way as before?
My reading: 102,mmHg
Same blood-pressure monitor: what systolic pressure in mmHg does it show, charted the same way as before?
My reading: 127,mmHg
